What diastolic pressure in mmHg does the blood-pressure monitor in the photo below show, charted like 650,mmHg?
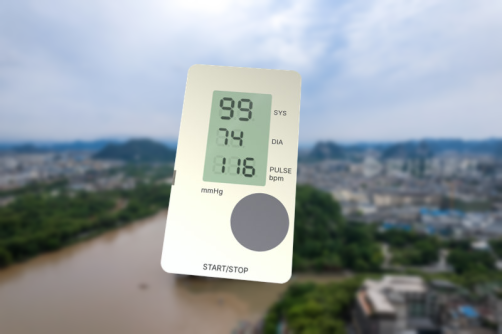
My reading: 74,mmHg
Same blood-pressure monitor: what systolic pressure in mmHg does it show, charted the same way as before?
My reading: 99,mmHg
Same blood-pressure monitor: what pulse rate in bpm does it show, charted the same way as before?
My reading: 116,bpm
